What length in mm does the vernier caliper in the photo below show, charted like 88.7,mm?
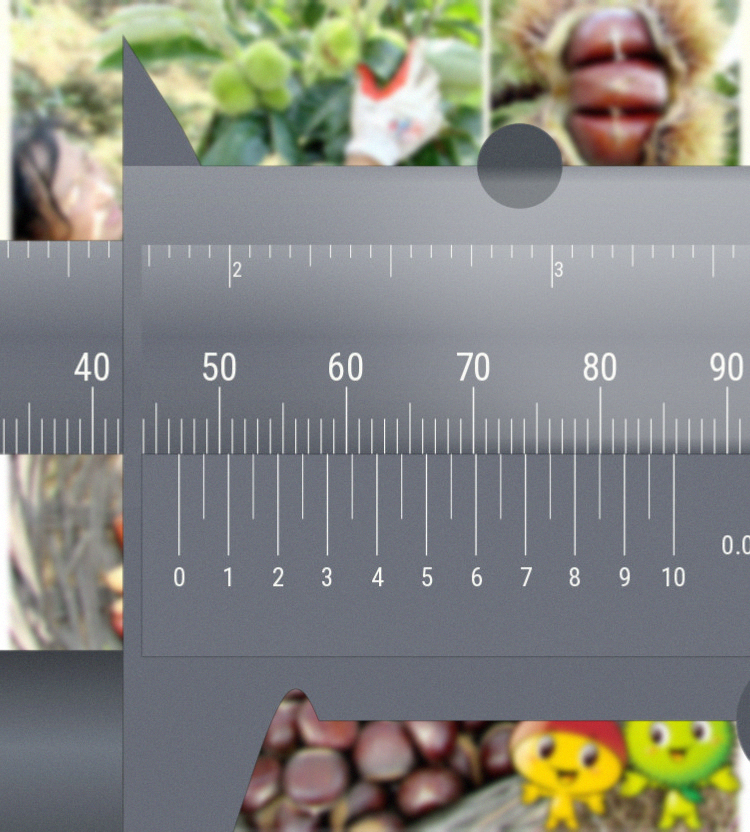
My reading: 46.8,mm
